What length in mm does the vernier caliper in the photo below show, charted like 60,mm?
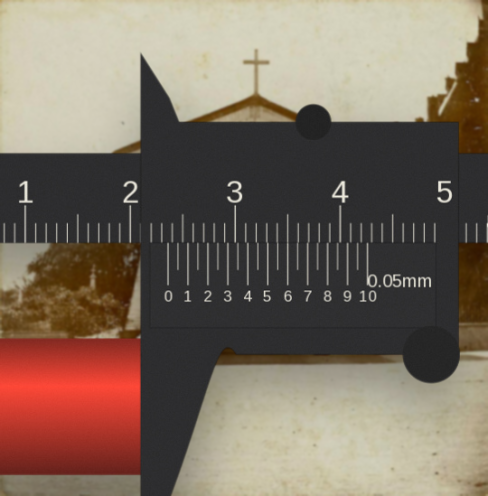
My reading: 23.6,mm
